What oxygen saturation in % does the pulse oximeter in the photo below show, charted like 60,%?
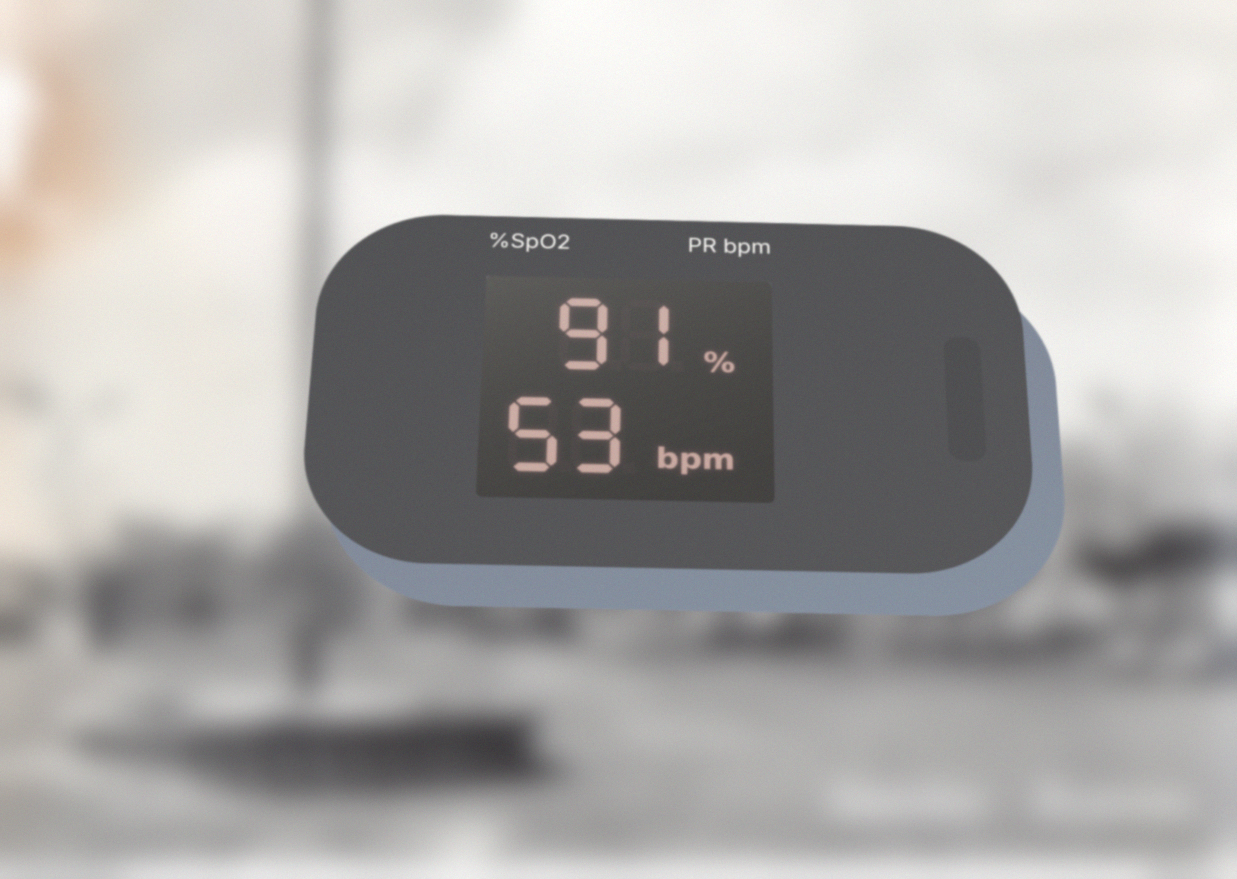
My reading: 91,%
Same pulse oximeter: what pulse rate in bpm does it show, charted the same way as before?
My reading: 53,bpm
